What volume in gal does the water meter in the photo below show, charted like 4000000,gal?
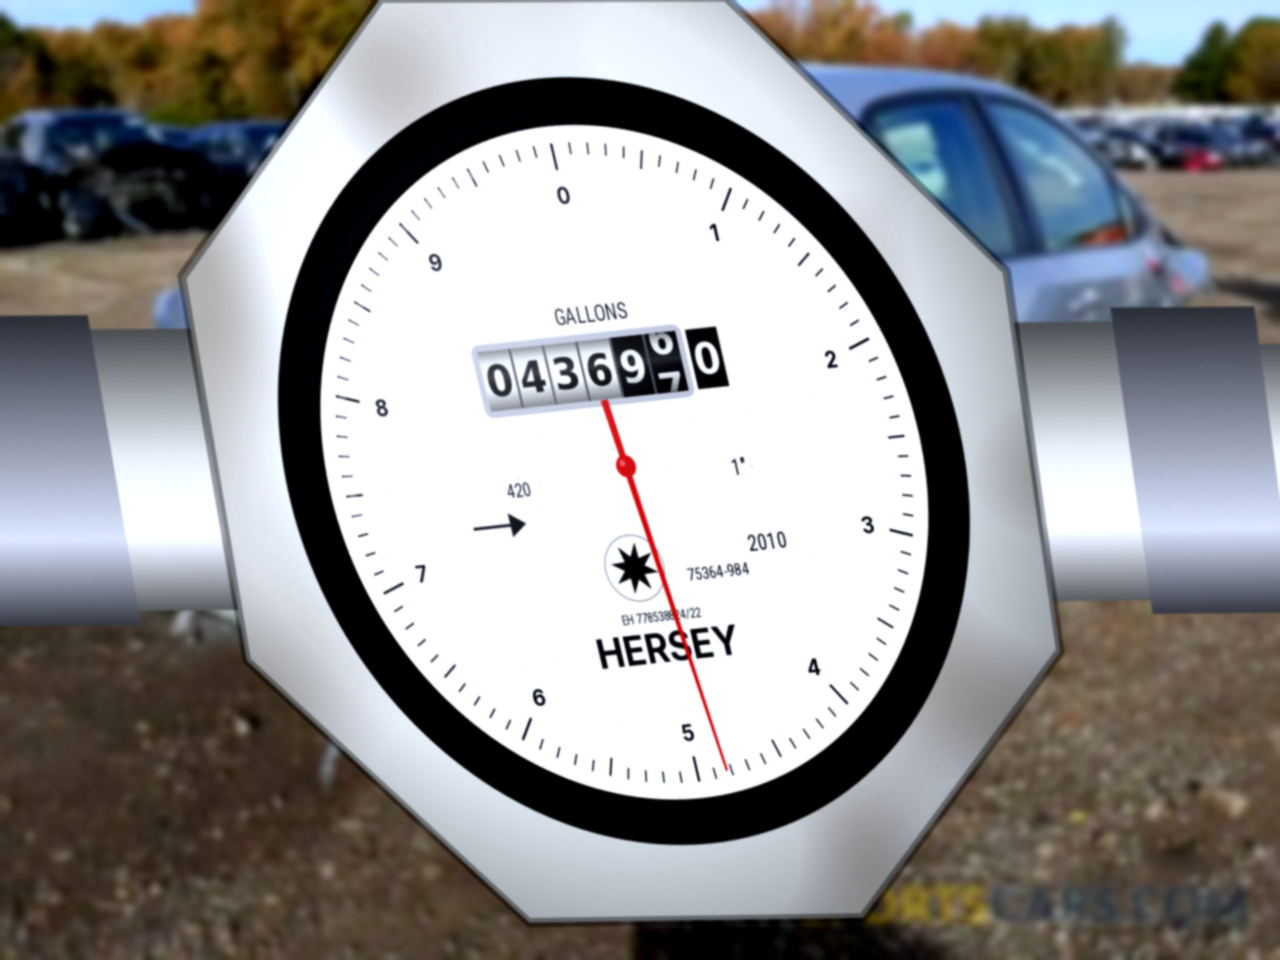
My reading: 436964.8,gal
